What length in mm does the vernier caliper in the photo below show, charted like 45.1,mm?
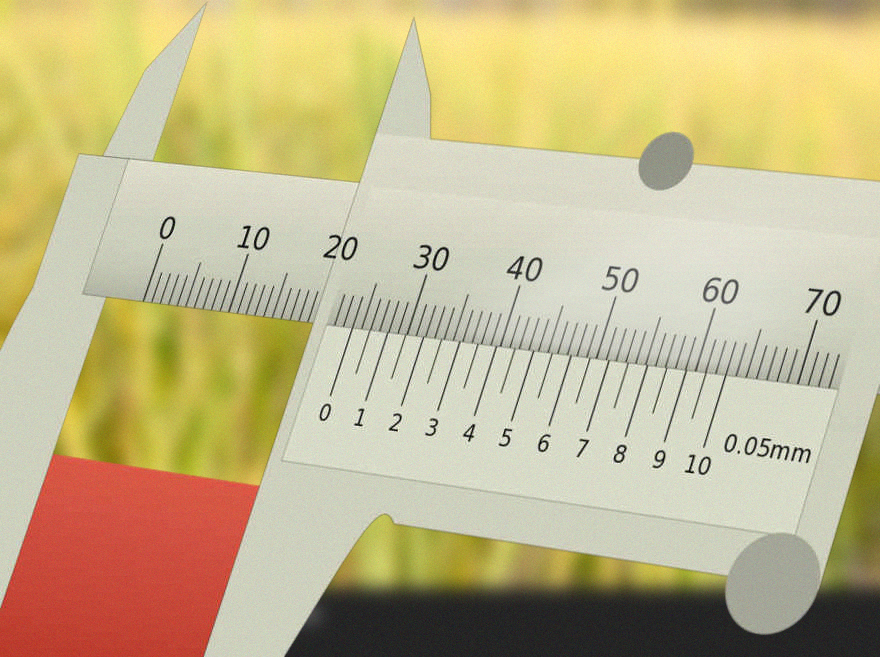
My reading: 24.0,mm
